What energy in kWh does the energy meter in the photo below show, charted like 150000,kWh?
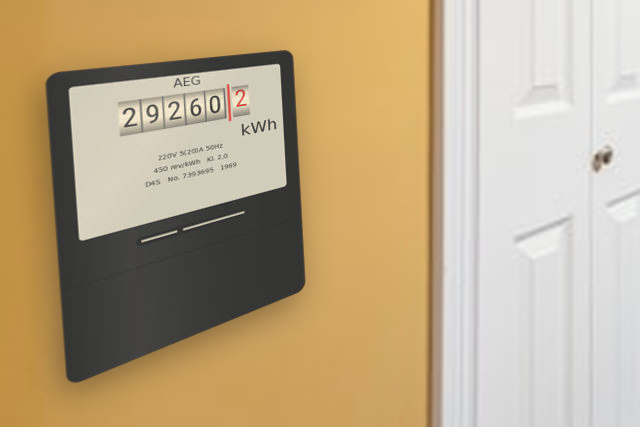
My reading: 29260.2,kWh
